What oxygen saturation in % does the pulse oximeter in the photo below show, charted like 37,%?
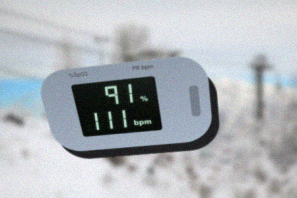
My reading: 91,%
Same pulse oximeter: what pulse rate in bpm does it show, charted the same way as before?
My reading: 111,bpm
